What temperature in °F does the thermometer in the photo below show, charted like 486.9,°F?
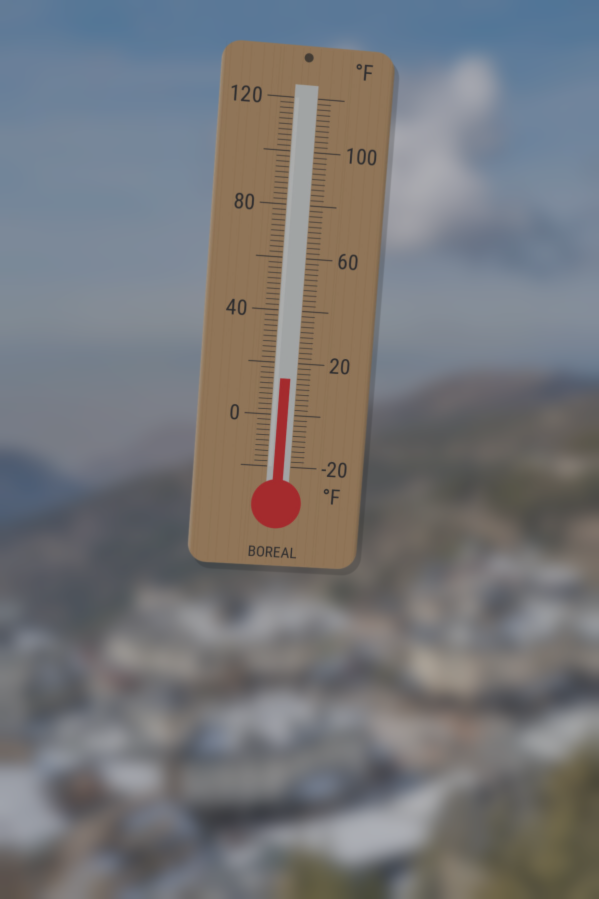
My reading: 14,°F
